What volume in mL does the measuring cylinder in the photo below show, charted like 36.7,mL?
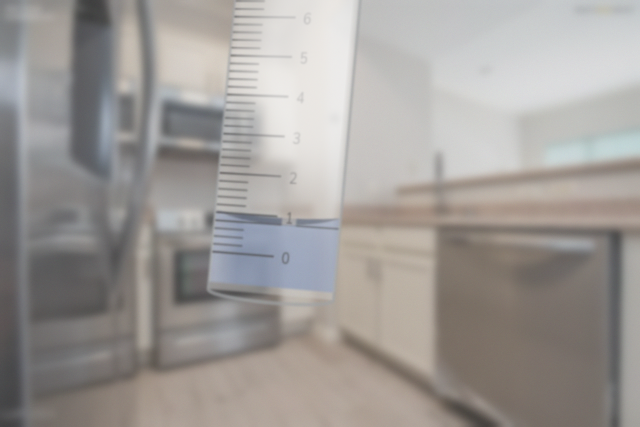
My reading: 0.8,mL
